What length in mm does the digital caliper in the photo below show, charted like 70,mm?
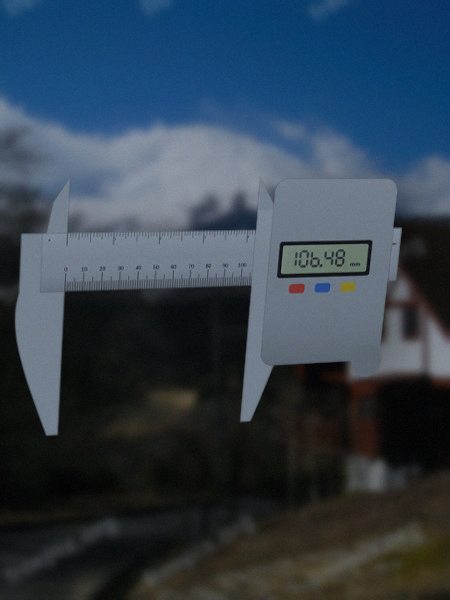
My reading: 106.48,mm
